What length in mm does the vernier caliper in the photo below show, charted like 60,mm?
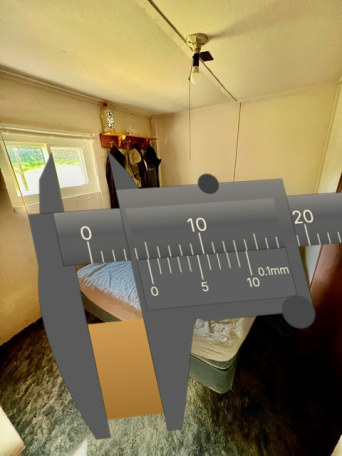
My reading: 4.9,mm
